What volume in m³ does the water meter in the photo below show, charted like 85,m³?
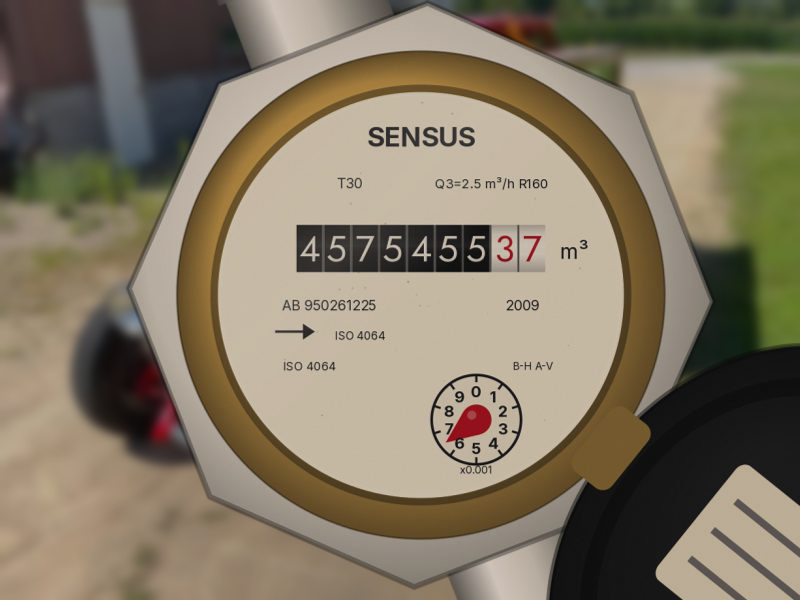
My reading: 4575455.376,m³
